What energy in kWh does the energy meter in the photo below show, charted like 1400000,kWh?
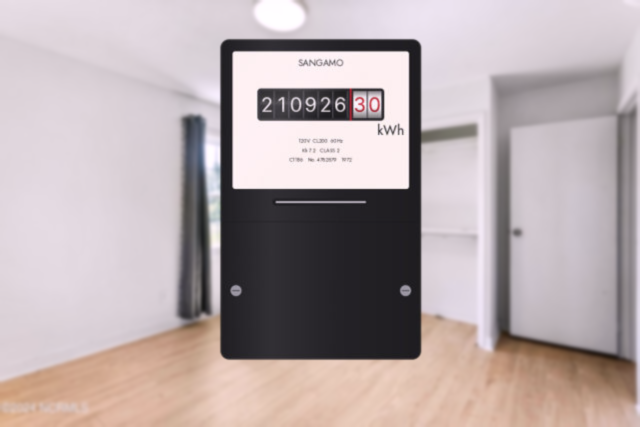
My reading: 210926.30,kWh
